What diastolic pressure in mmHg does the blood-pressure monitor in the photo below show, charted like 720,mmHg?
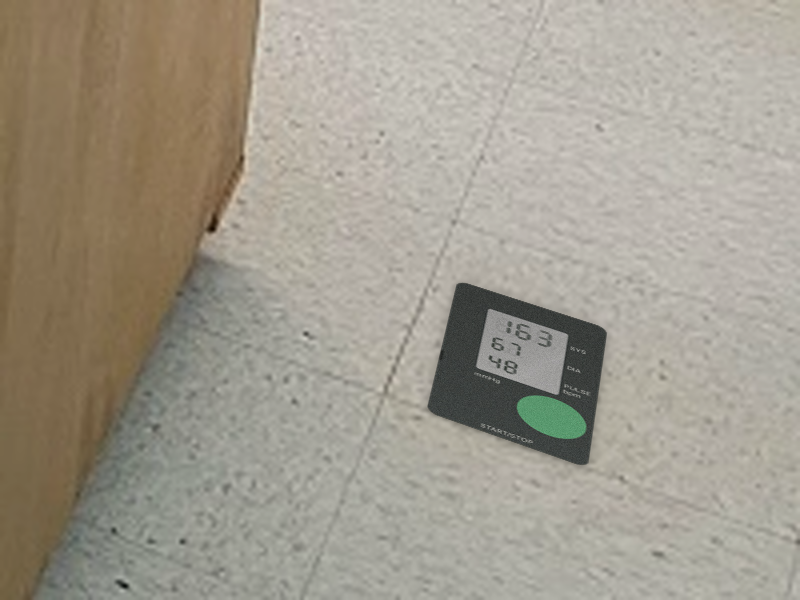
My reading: 67,mmHg
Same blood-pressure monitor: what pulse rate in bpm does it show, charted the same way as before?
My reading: 48,bpm
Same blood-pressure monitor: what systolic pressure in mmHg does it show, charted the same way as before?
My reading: 163,mmHg
